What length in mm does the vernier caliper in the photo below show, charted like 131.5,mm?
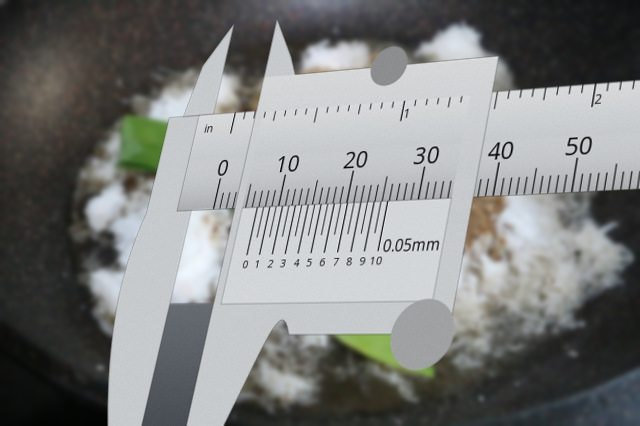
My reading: 6.8,mm
